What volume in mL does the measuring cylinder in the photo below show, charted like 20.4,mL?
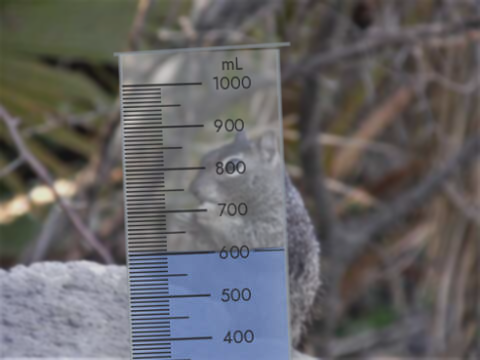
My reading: 600,mL
